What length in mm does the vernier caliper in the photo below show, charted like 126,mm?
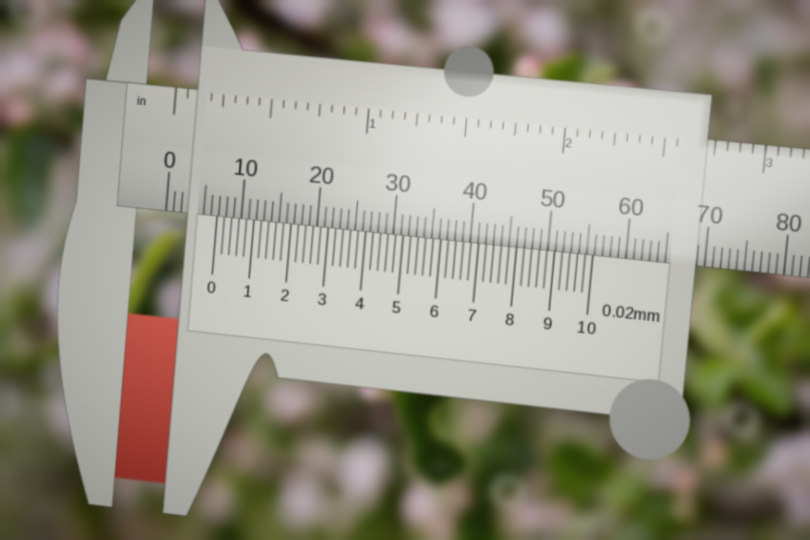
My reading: 6.8,mm
